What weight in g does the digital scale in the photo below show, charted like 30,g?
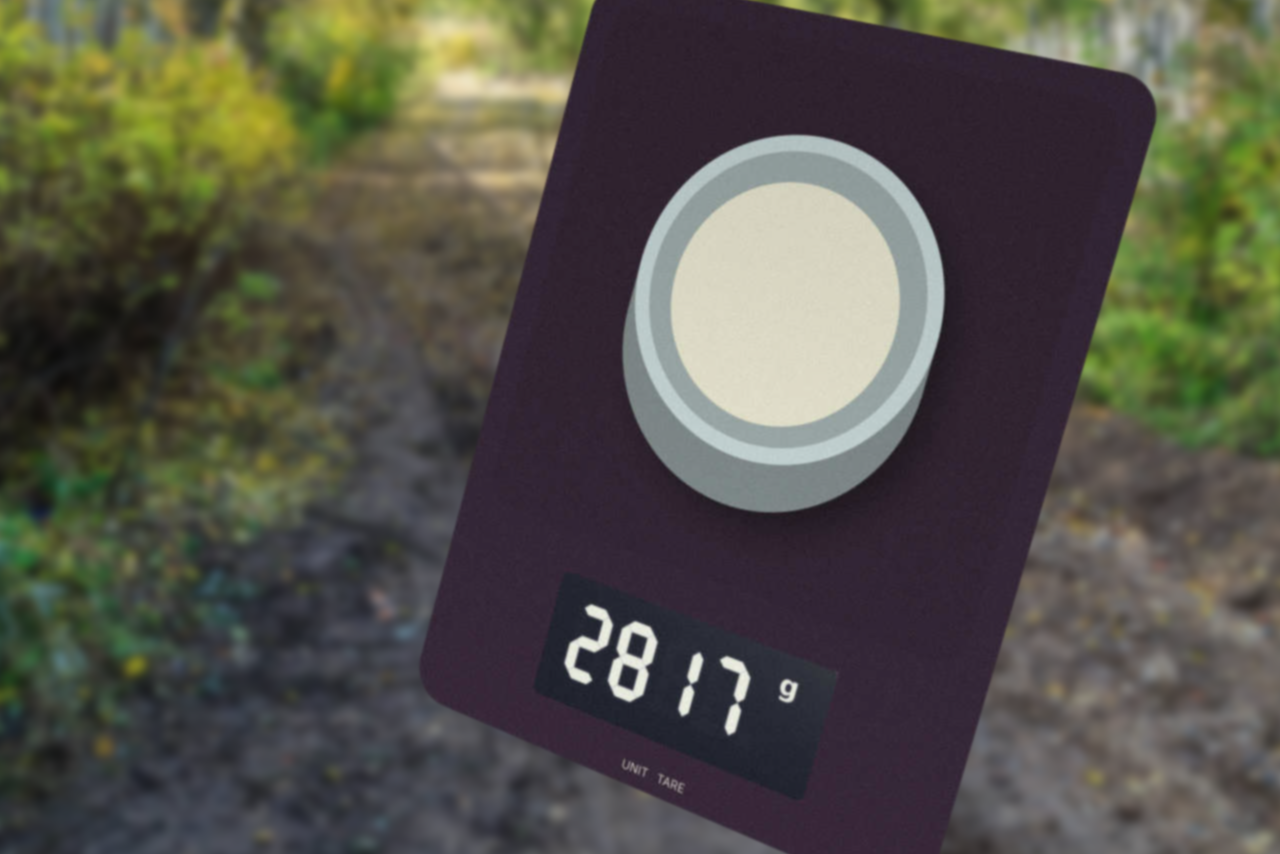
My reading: 2817,g
